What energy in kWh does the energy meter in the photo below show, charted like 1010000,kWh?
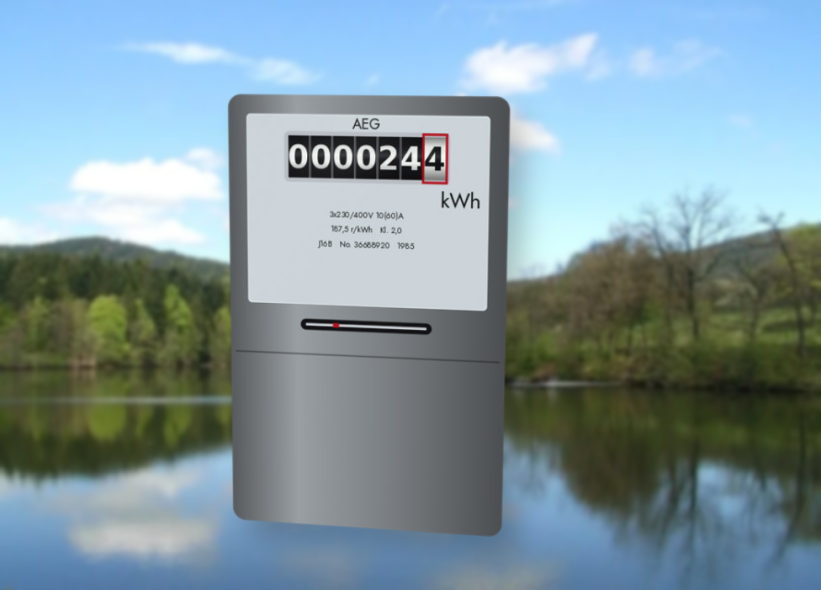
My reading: 24.4,kWh
